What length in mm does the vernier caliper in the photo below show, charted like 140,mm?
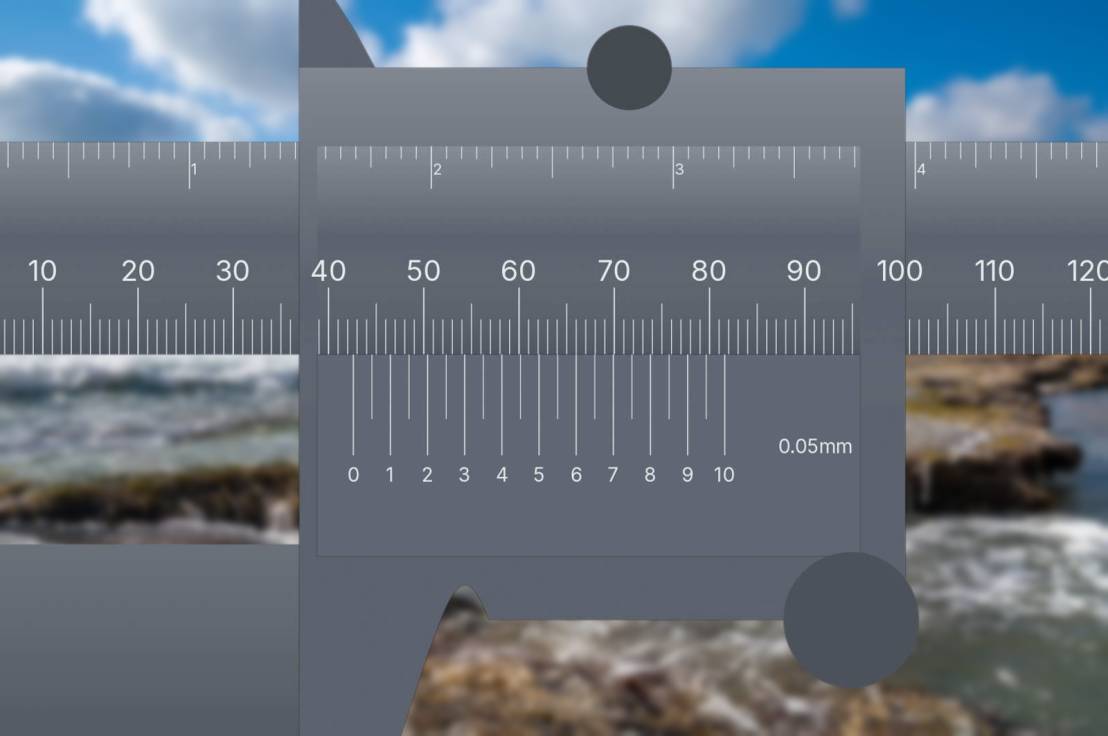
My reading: 42.6,mm
